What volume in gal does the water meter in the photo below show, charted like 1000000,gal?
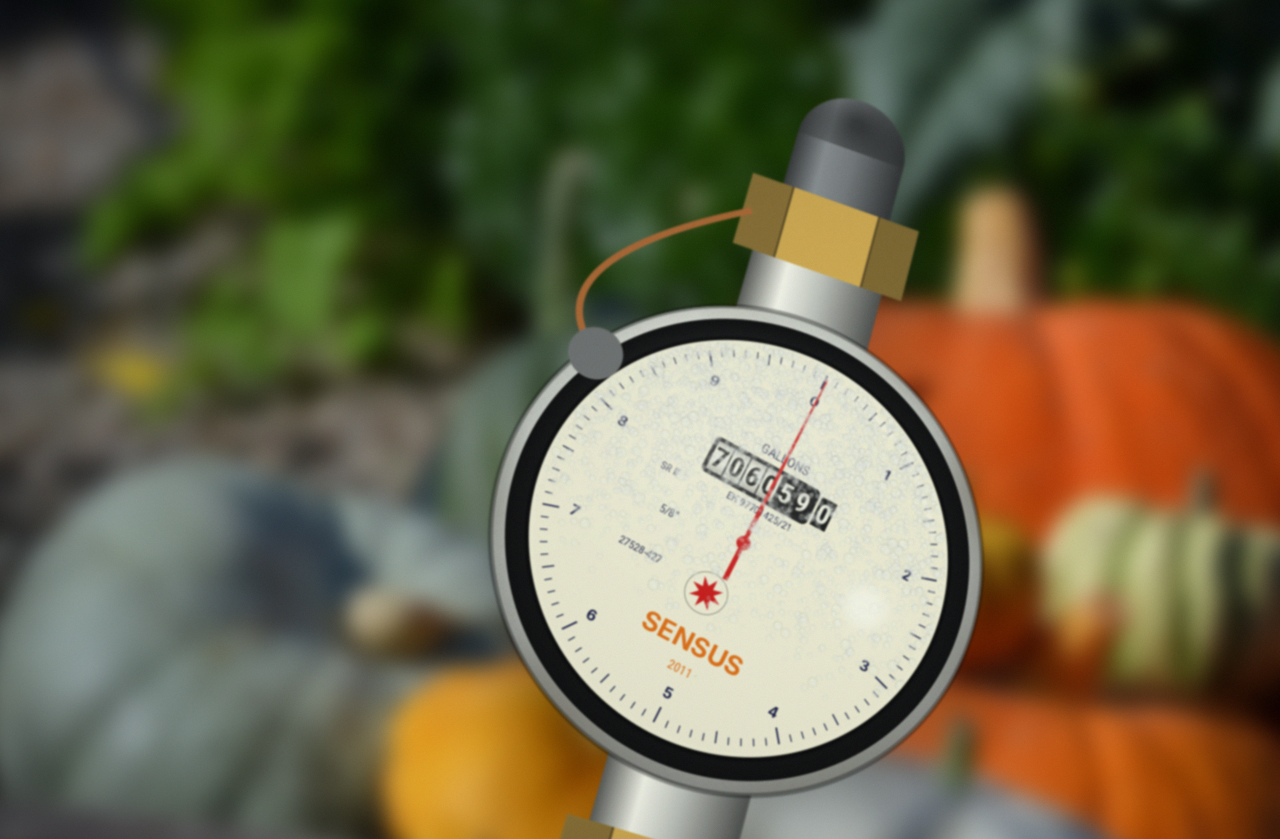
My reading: 7060590.0,gal
